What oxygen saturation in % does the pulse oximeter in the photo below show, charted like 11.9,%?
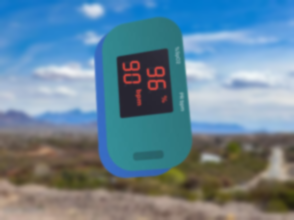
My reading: 96,%
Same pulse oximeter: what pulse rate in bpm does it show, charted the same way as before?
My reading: 90,bpm
